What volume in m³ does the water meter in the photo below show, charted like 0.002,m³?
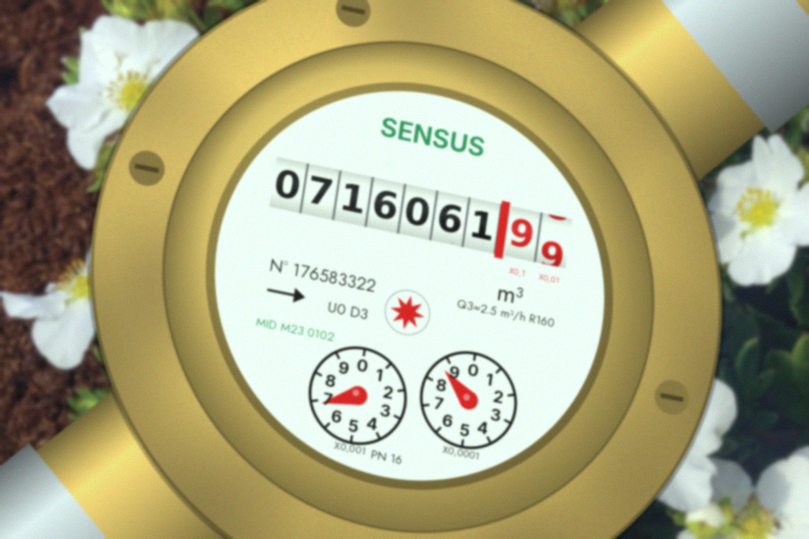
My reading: 716061.9868,m³
